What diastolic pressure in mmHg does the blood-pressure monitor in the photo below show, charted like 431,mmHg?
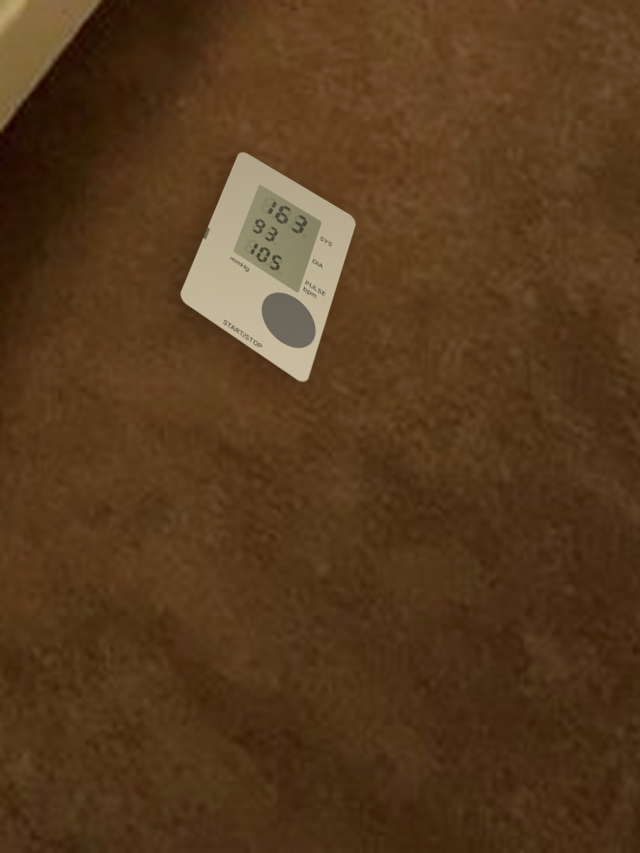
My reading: 93,mmHg
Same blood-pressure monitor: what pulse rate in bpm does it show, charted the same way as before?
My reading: 105,bpm
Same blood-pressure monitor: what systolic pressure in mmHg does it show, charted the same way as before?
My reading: 163,mmHg
